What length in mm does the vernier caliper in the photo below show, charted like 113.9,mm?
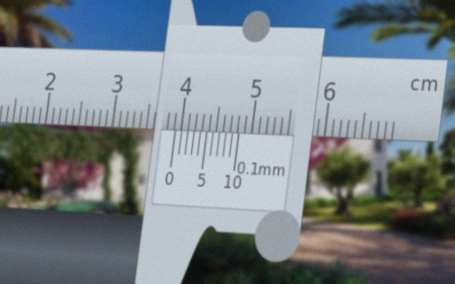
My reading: 39.2,mm
